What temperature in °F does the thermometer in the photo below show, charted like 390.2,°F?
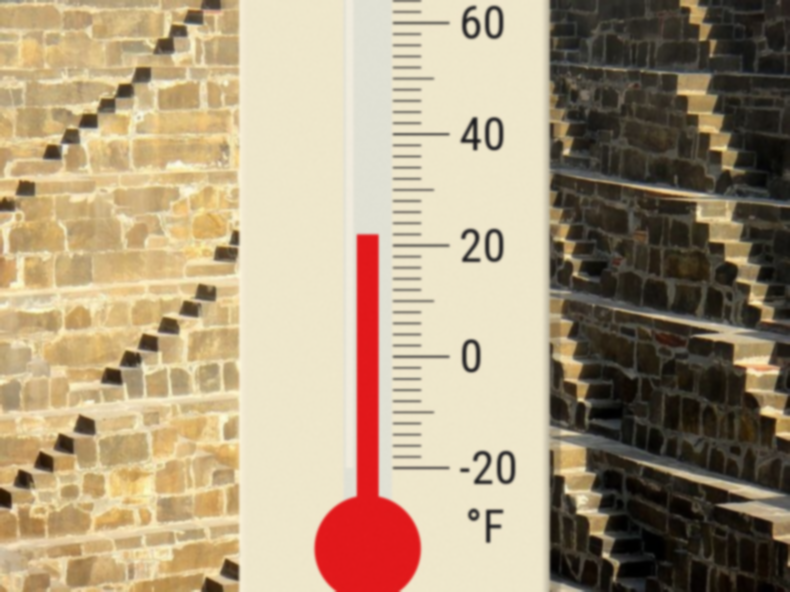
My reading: 22,°F
